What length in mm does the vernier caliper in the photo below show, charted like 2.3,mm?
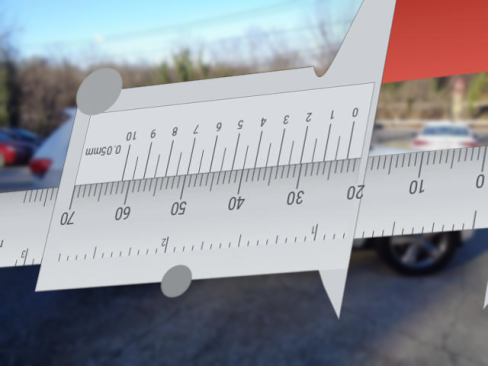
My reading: 22.4,mm
